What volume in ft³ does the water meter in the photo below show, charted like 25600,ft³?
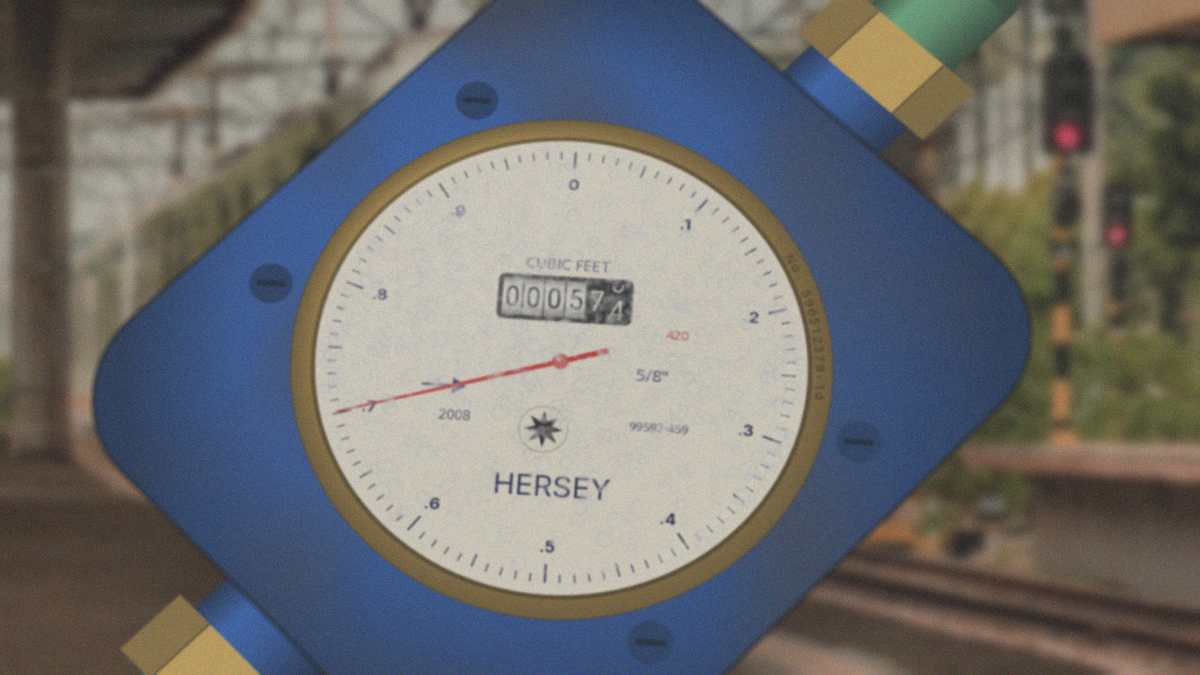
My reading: 573.70,ft³
